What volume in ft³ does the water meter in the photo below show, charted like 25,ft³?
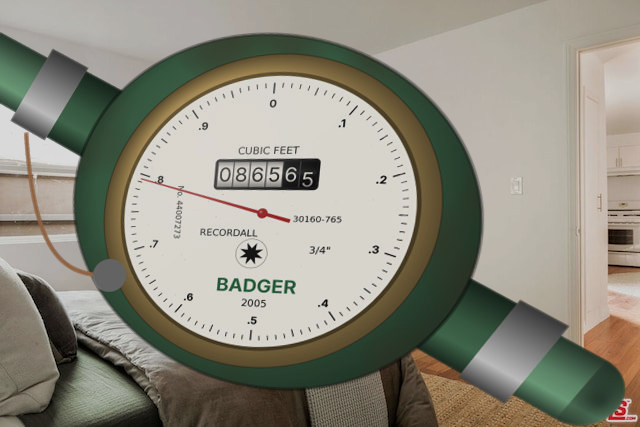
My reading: 86564.79,ft³
